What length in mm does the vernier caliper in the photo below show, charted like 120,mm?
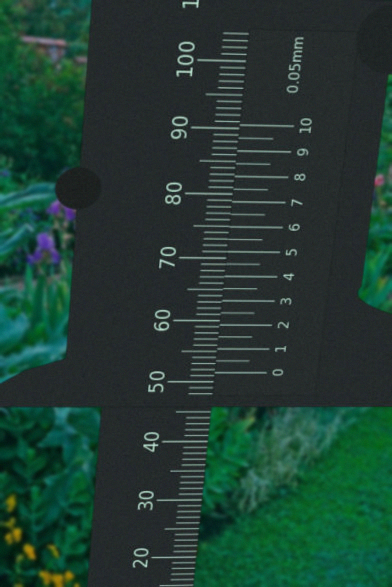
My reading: 51.5,mm
